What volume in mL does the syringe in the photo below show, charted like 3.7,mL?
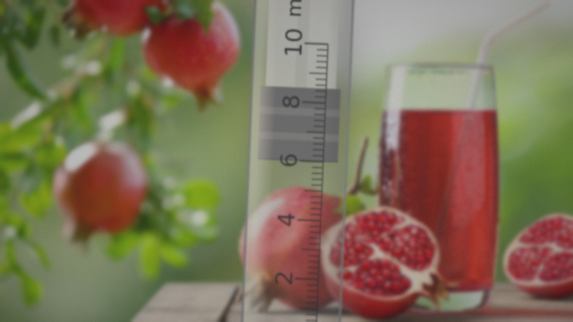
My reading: 6,mL
